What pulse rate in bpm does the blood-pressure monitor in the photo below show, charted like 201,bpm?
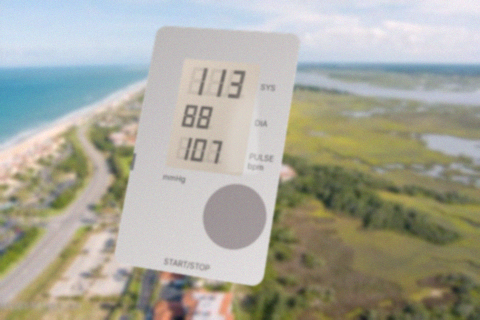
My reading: 107,bpm
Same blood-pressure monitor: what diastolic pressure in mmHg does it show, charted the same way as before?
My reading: 88,mmHg
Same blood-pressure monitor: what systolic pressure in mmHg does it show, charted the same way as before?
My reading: 113,mmHg
